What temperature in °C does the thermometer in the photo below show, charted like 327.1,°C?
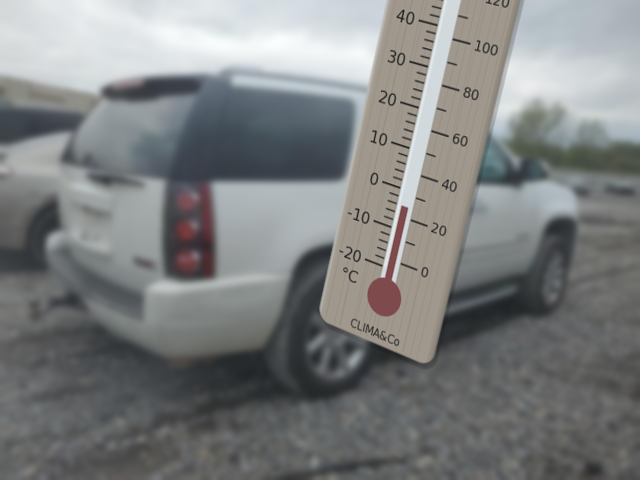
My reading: -4,°C
